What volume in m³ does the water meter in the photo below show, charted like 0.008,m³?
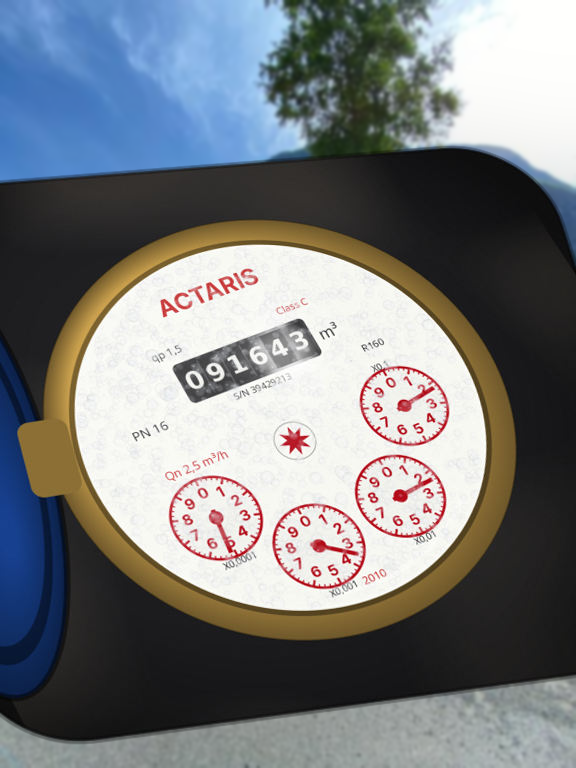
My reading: 91643.2235,m³
